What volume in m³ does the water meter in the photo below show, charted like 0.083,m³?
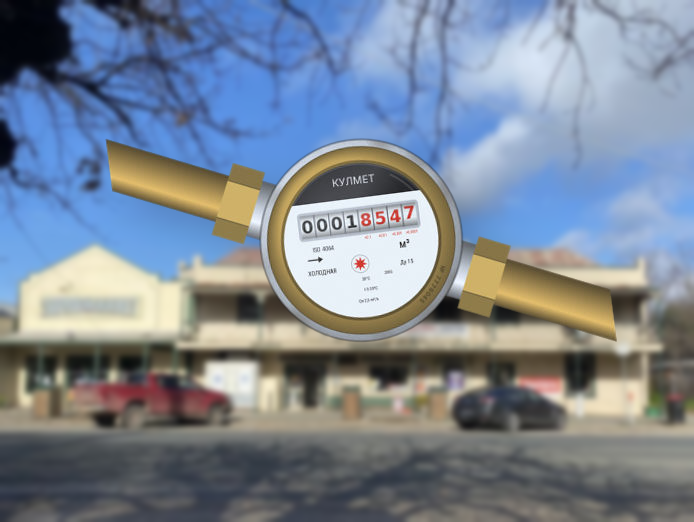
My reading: 1.8547,m³
